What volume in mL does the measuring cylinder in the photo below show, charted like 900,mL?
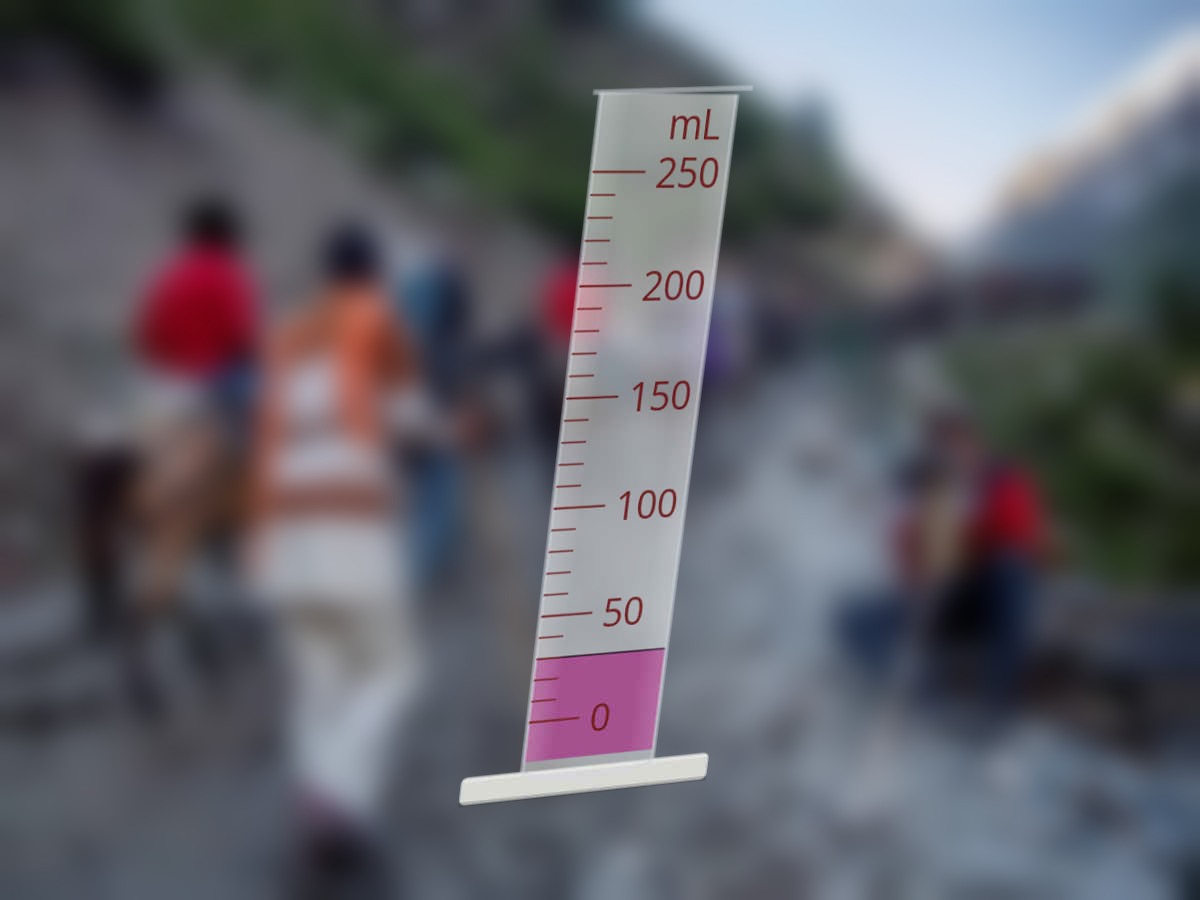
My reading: 30,mL
